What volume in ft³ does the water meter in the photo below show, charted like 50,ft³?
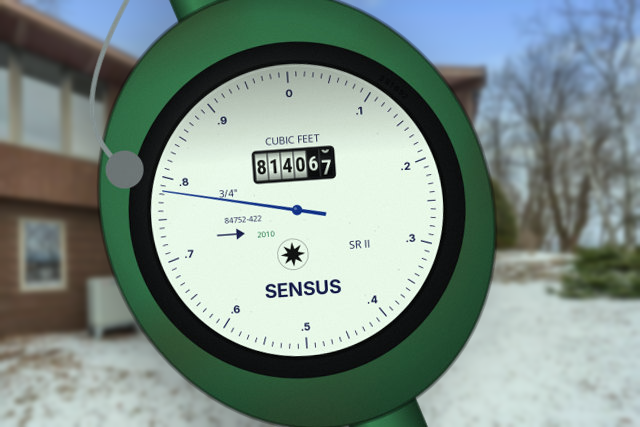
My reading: 814066.78,ft³
